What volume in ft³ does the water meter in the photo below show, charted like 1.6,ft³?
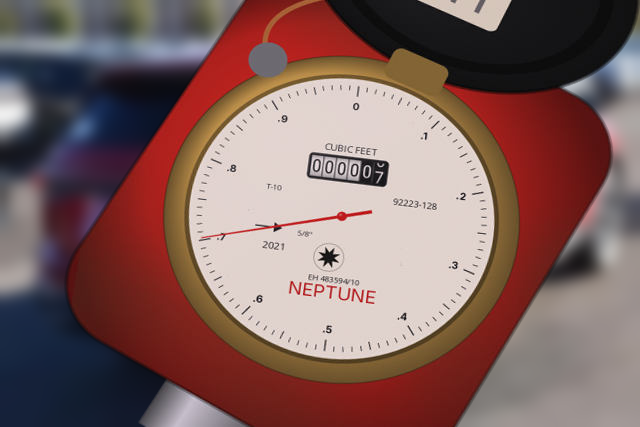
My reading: 6.70,ft³
